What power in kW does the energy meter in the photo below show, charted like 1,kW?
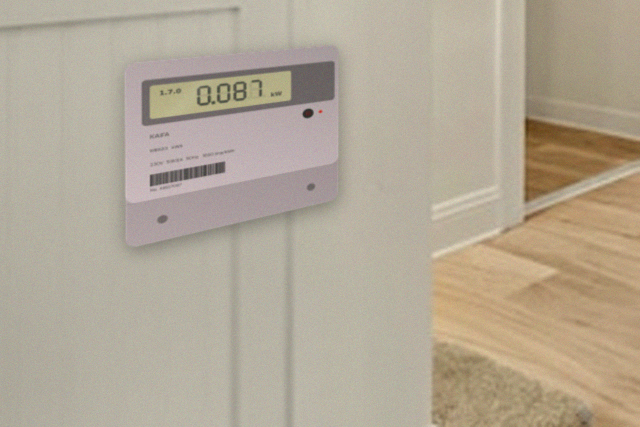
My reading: 0.087,kW
